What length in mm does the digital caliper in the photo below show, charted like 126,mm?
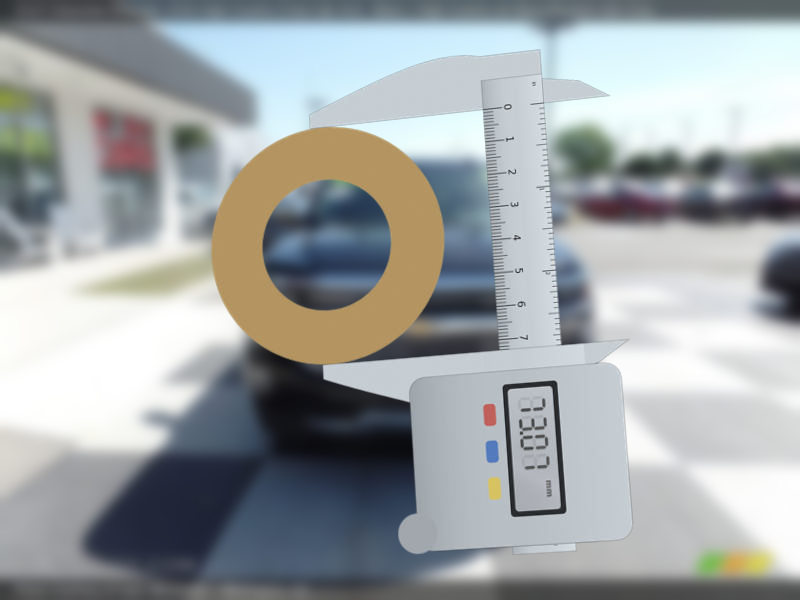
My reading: 73.07,mm
